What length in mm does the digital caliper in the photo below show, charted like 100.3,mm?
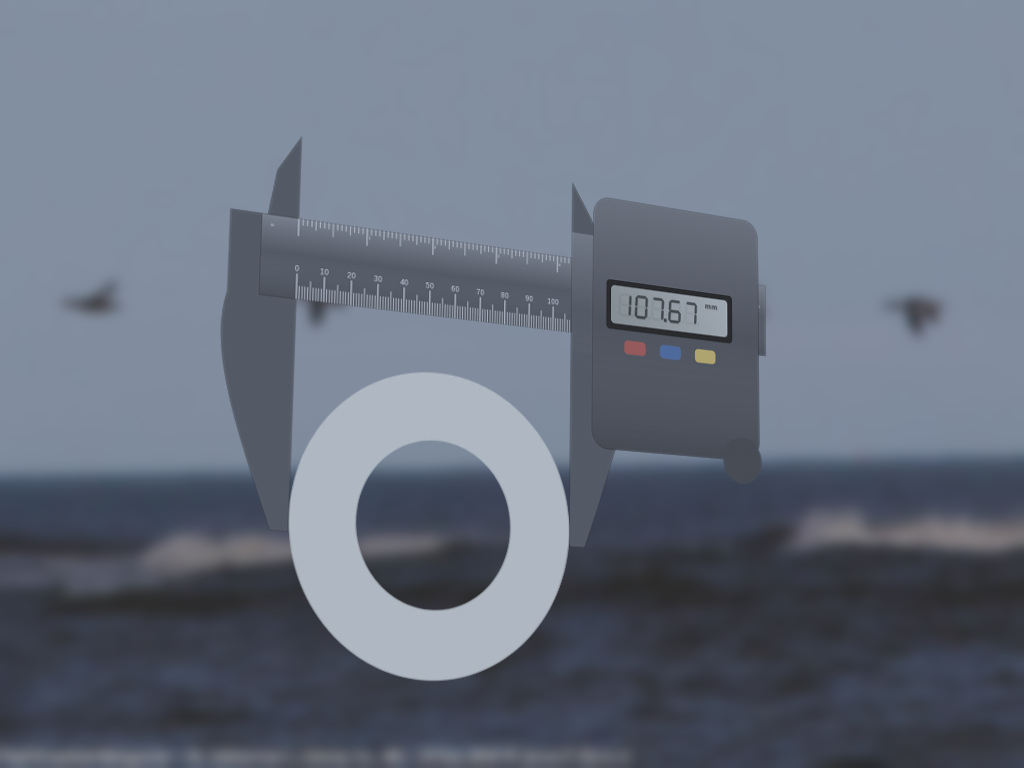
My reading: 107.67,mm
